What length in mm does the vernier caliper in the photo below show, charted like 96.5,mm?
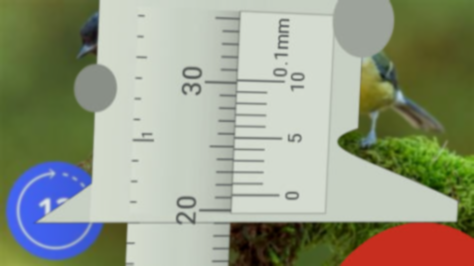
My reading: 21.2,mm
